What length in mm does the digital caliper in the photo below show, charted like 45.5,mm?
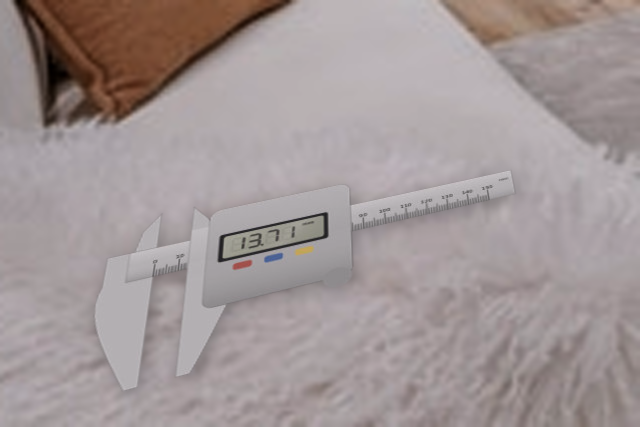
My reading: 13.71,mm
